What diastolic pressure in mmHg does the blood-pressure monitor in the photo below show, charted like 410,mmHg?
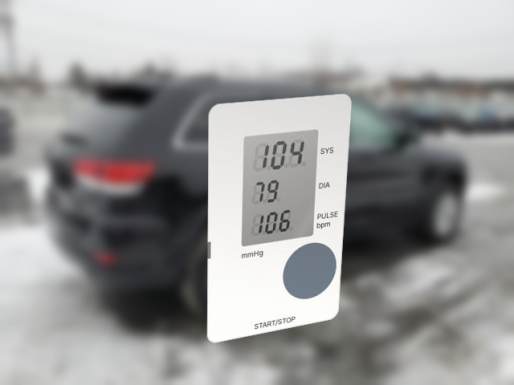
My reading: 79,mmHg
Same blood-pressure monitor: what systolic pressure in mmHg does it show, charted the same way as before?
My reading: 104,mmHg
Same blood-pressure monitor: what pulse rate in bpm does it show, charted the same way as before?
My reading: 106,bpm
